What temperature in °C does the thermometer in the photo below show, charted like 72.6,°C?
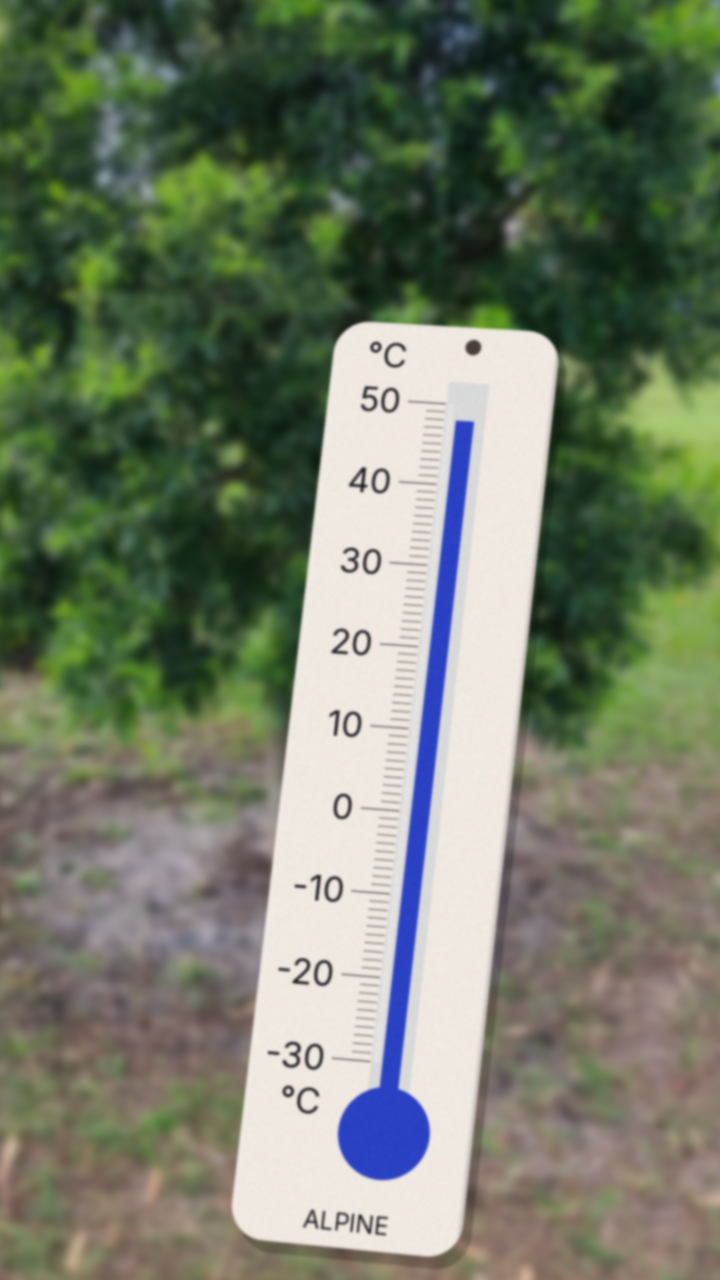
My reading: 48,°C
